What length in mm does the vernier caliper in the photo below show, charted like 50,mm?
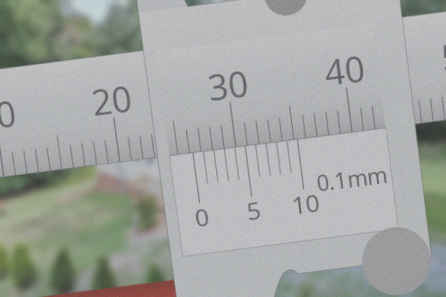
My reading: 26.3,mm
